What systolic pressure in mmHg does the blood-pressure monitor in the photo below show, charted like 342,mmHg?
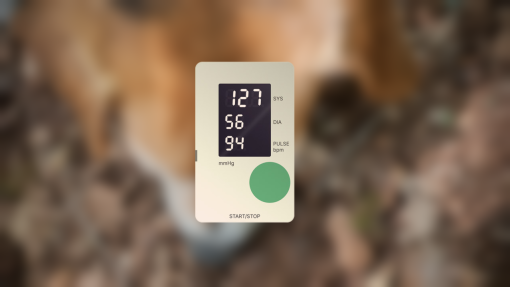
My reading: 127,mmHg
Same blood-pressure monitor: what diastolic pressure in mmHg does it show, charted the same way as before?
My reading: 56,mmHg
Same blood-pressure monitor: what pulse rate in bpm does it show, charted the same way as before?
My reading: 94,bpm
